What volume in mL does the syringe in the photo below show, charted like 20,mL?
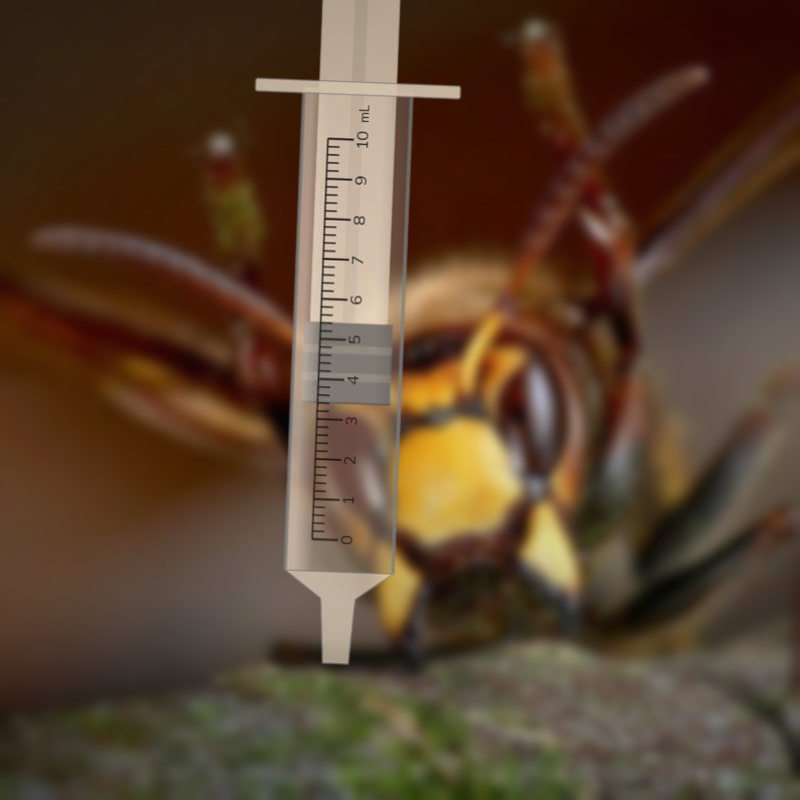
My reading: 3.4,mL
